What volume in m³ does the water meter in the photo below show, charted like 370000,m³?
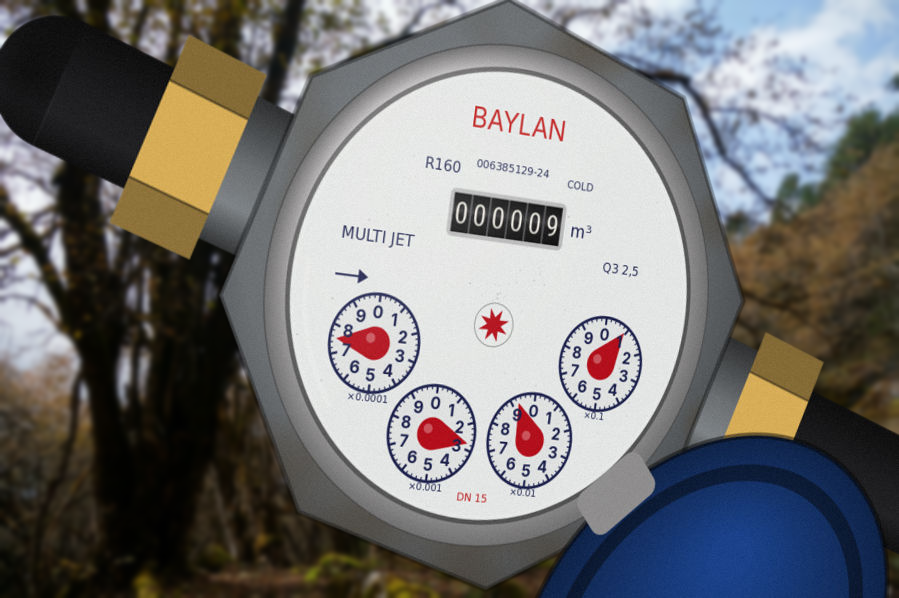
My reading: 9.0927,m³
